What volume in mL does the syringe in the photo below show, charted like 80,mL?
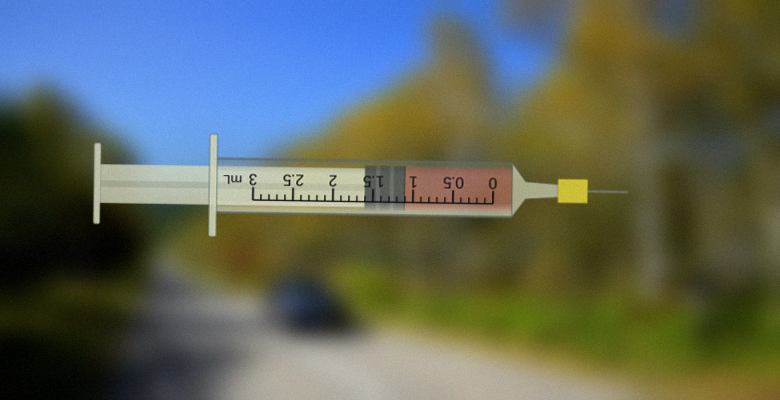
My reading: 1.1,mL
